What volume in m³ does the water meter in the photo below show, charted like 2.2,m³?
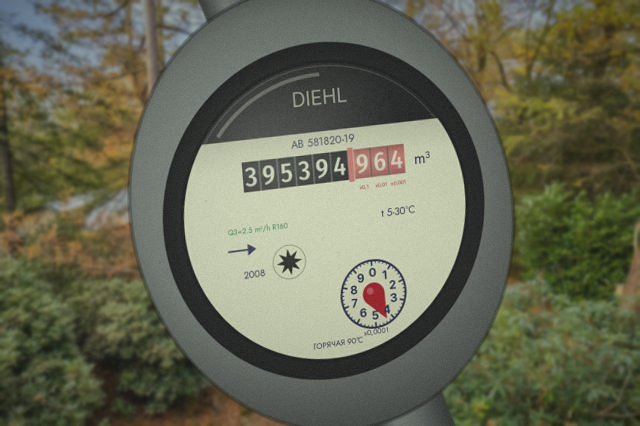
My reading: 395394.9644,m³
